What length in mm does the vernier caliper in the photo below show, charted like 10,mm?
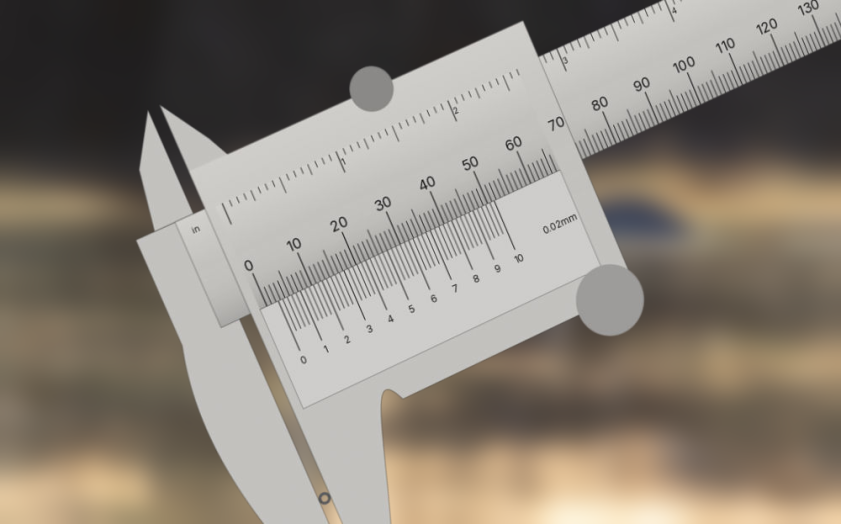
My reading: 2.5,mm
